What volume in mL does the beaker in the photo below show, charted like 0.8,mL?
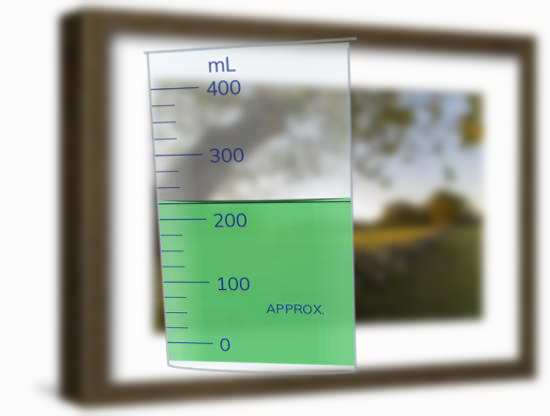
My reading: 225,mL
